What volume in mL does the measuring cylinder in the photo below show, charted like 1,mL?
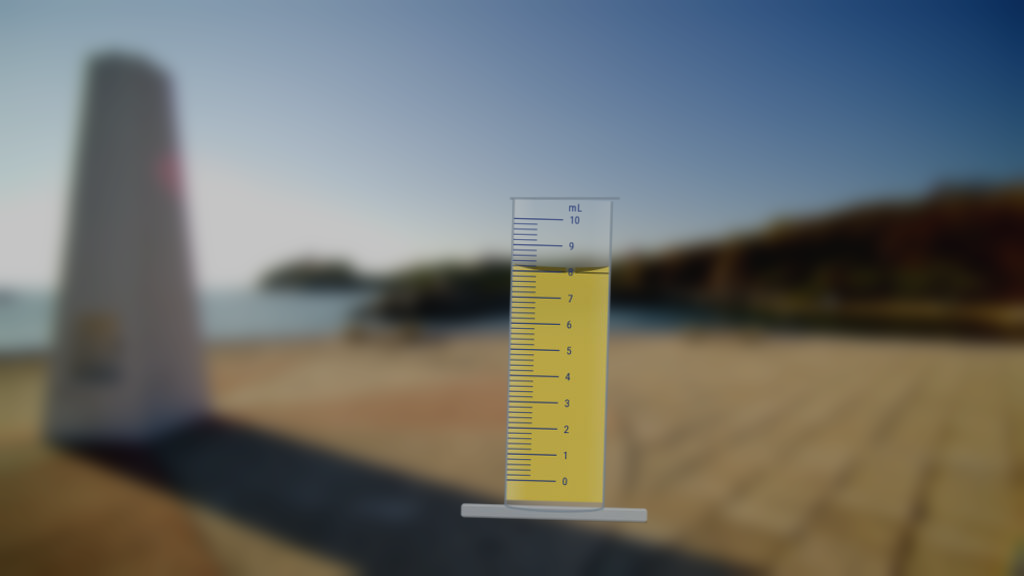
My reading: 8,mL
